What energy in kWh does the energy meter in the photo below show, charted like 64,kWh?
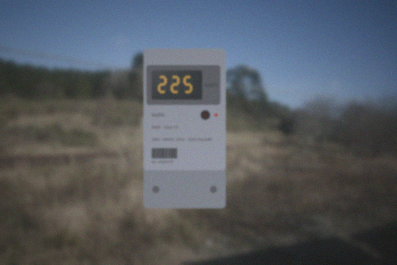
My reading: 225,kWh
